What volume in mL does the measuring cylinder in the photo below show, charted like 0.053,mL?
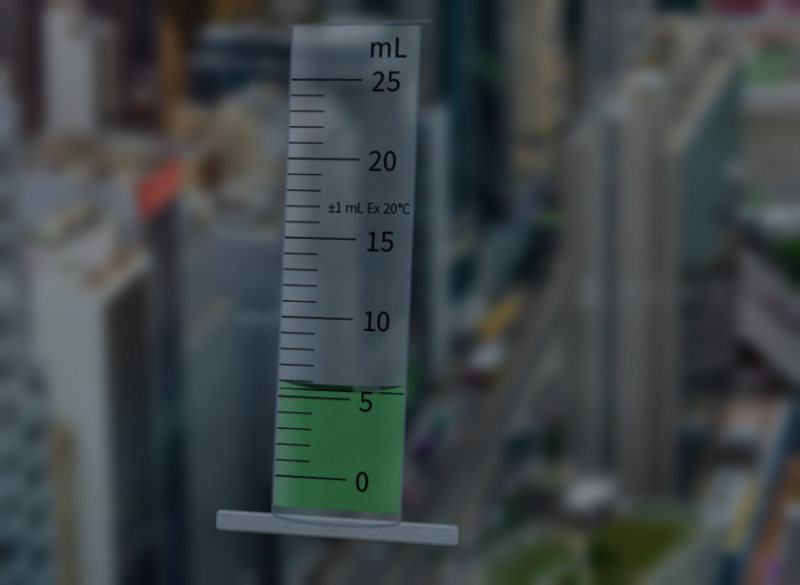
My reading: 5.5,mL
